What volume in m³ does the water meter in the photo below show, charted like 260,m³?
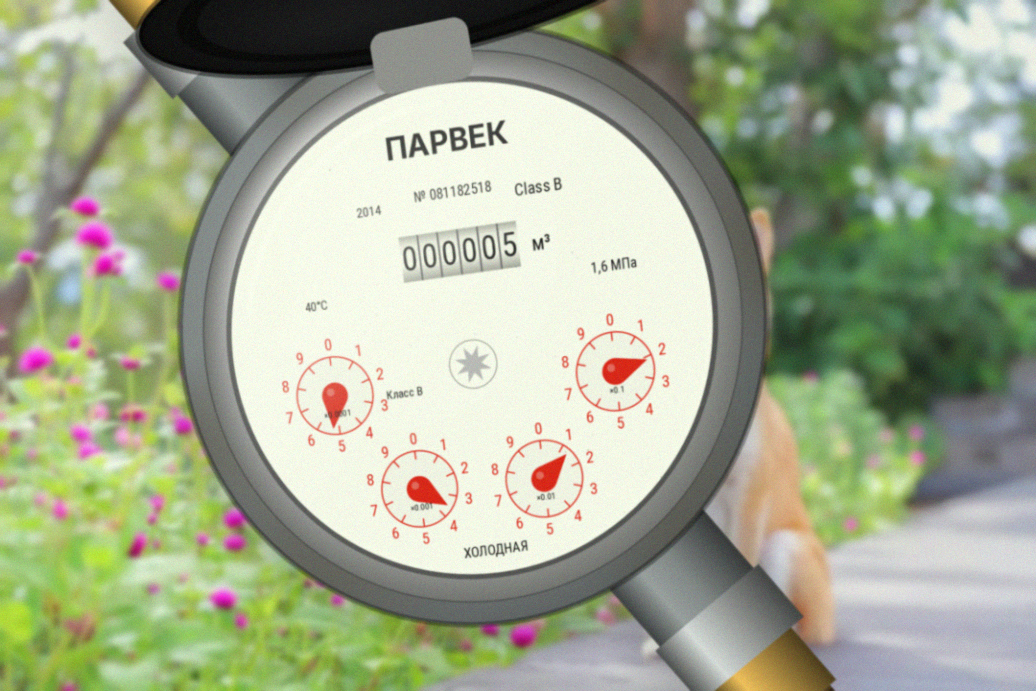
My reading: 5.2135,m³
